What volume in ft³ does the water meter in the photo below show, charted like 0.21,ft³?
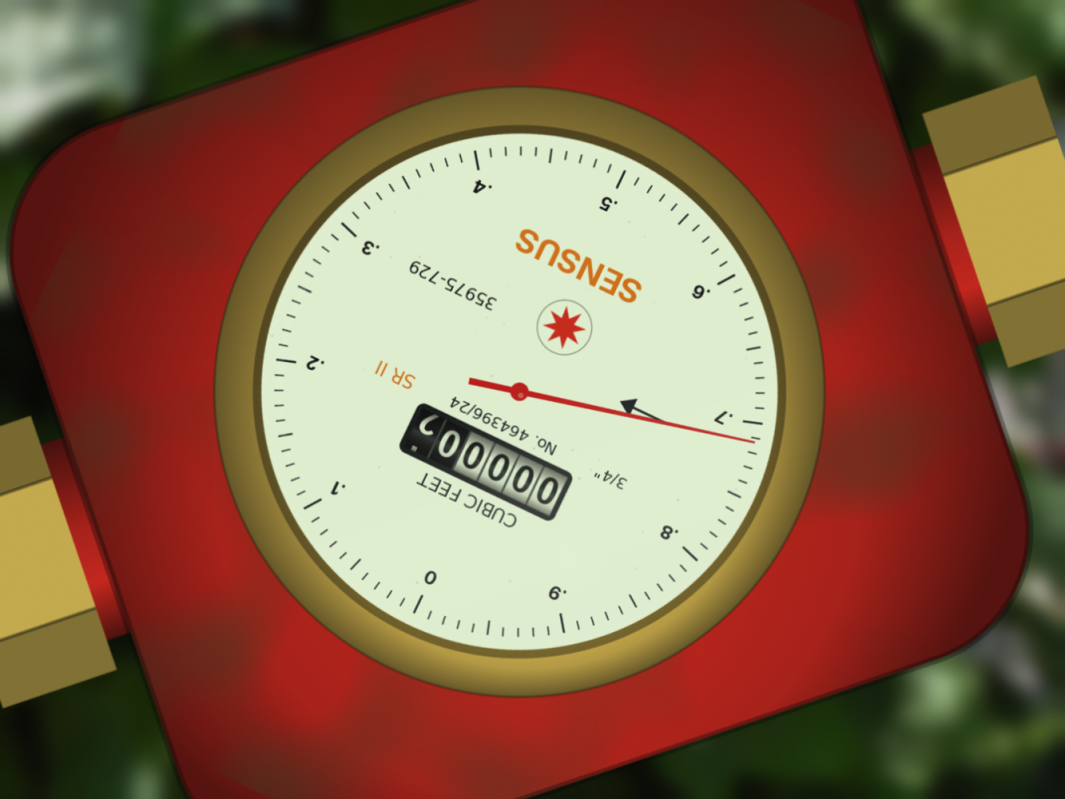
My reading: 1.71,ft³
